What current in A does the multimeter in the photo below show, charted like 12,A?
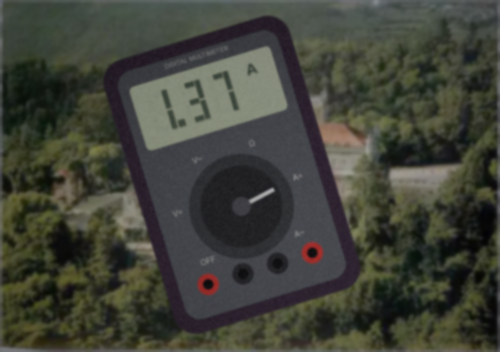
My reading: 1.37,A
